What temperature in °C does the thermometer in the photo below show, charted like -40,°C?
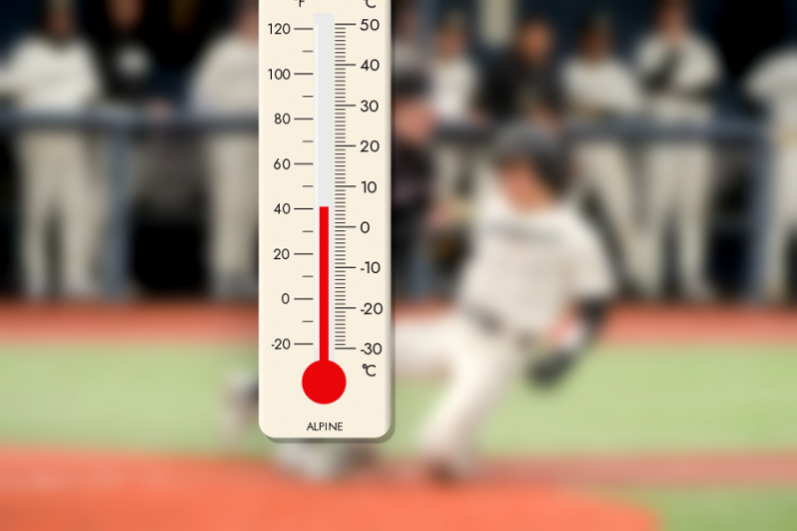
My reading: 5,°C
